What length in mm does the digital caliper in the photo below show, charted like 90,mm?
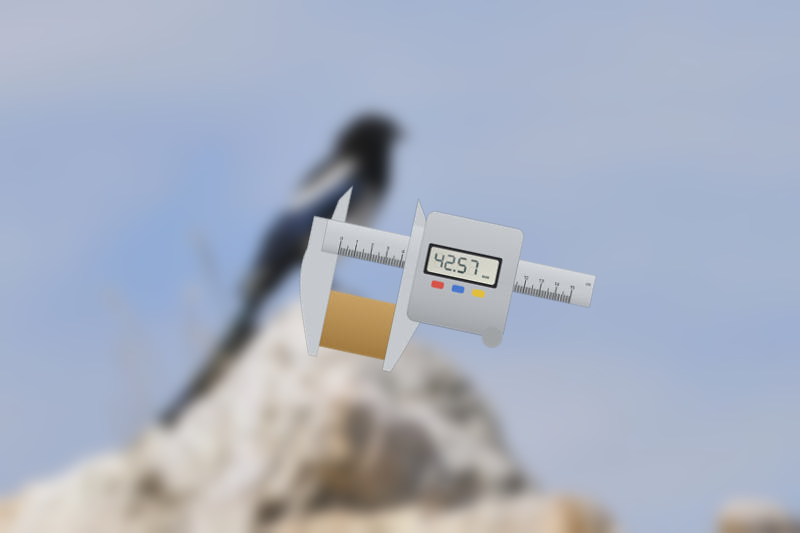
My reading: 42.57,mm
